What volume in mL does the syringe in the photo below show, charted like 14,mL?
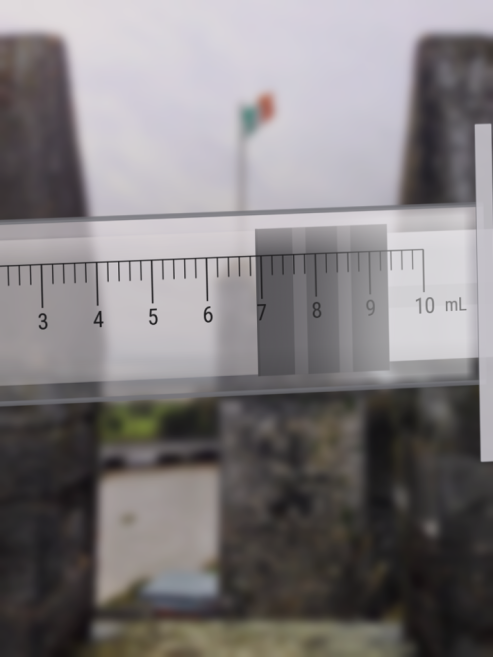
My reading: 6.9,mL
